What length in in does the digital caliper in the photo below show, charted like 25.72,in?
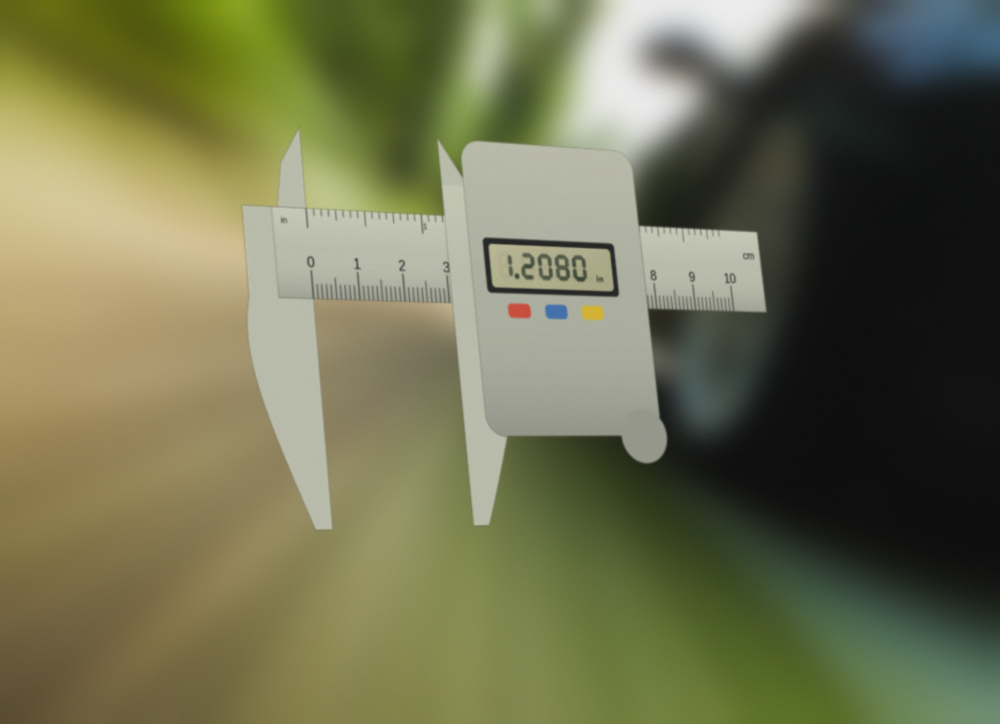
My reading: 1.2080,in
